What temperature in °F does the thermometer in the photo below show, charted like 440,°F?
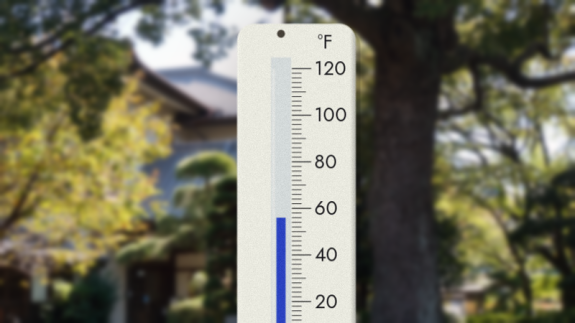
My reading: 56,°F
